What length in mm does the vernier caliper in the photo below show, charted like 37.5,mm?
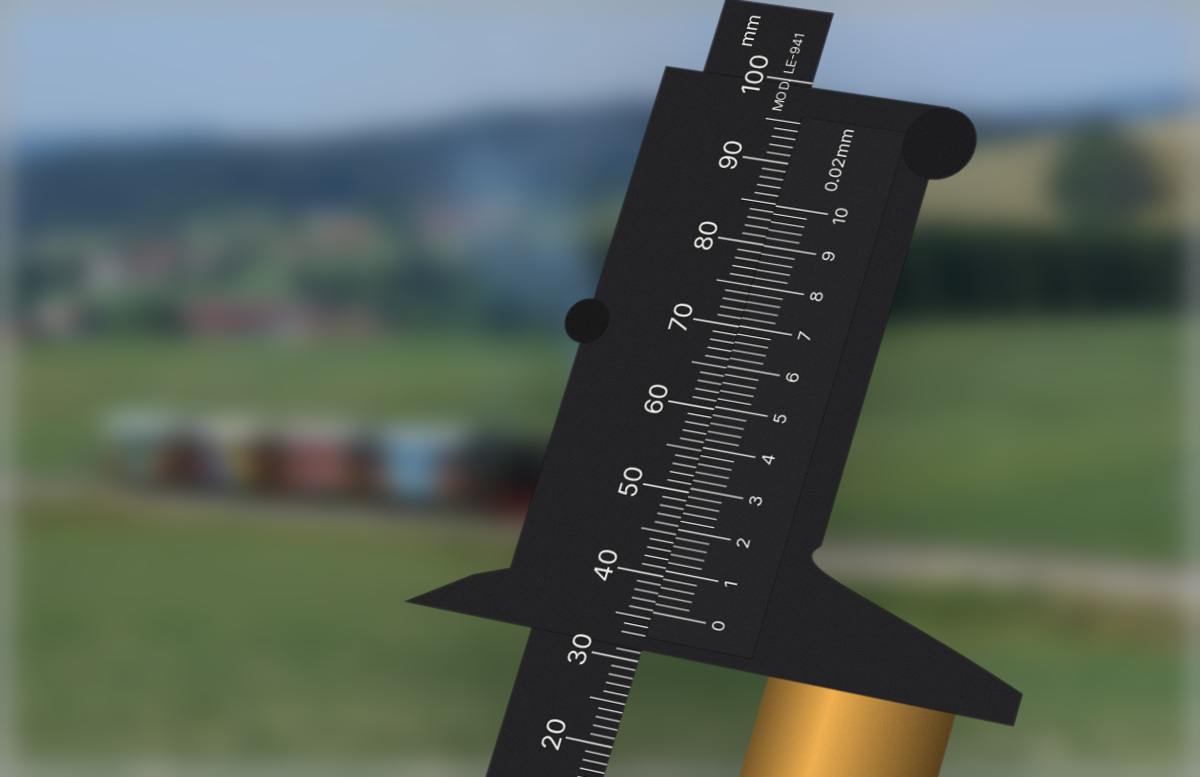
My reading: 35.8,mm
